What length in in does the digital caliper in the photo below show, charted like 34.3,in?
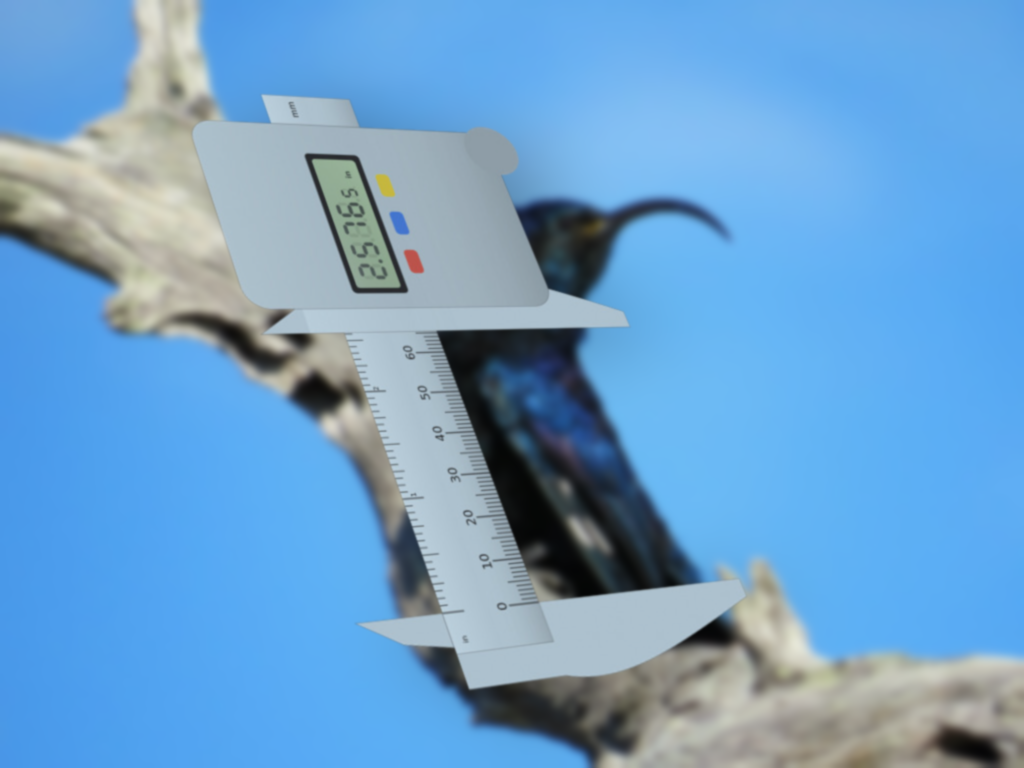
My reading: 2.5765,in
